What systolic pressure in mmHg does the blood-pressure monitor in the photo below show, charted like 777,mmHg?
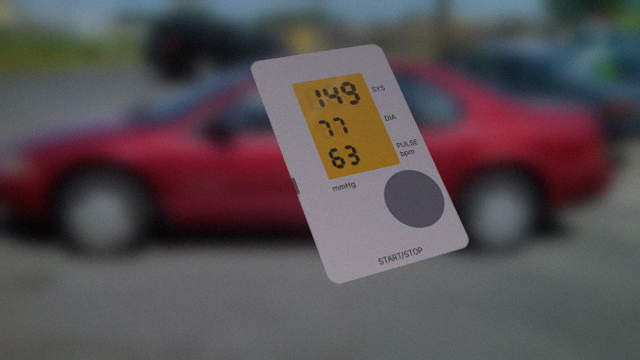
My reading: 149,mmHg
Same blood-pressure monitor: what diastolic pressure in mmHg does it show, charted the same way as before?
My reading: 77,mmHg
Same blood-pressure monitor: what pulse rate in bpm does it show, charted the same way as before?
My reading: 63,bpm
